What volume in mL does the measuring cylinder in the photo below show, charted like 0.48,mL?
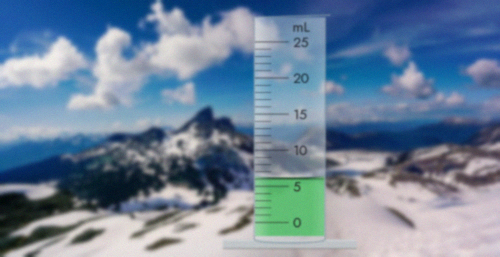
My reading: 6,mL
